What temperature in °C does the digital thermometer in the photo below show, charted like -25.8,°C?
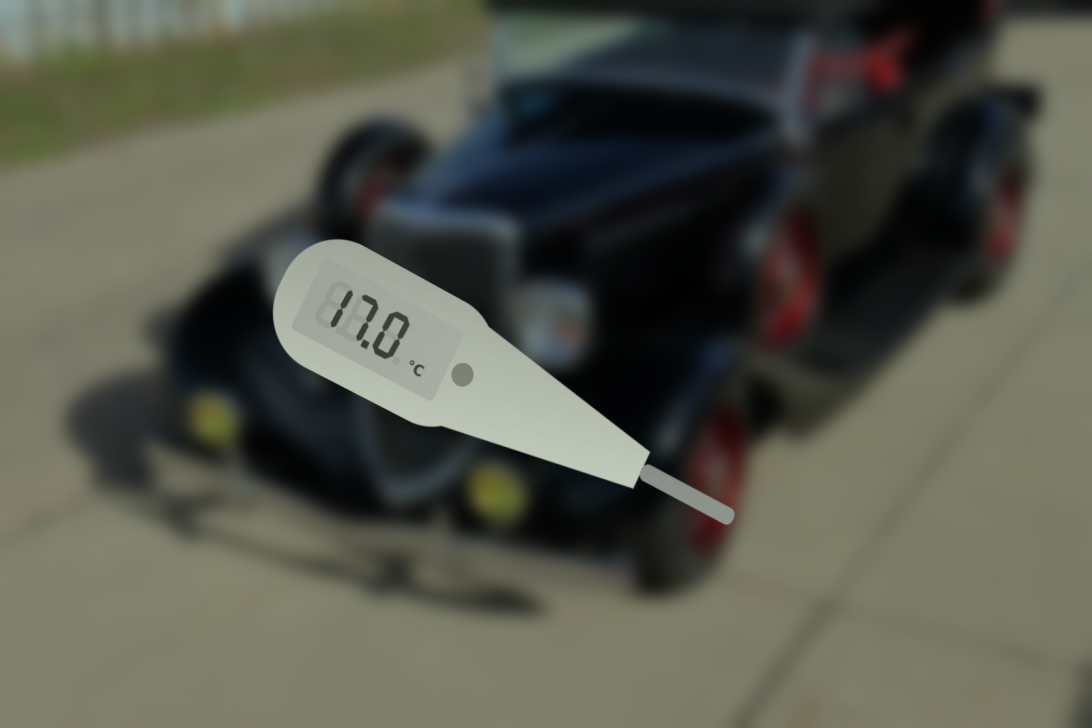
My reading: 17.0,°C
